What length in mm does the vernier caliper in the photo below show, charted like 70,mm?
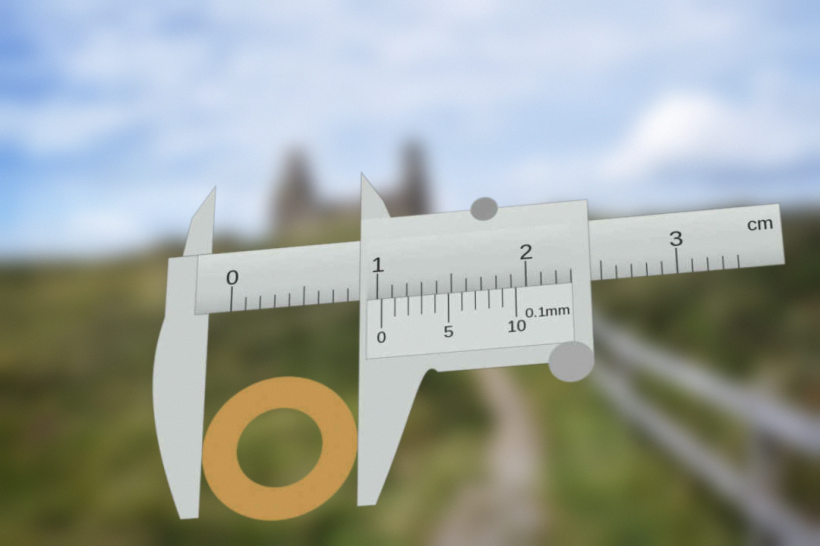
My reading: 10.3,mm
